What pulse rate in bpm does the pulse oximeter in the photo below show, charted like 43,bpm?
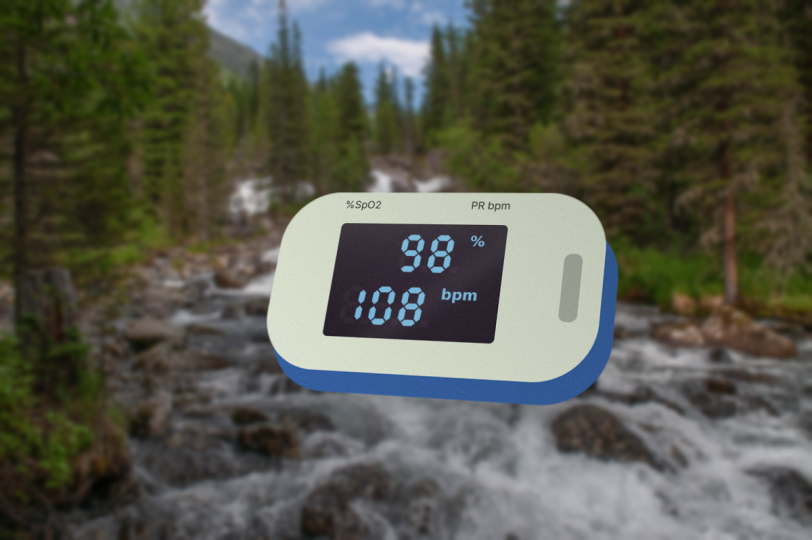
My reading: 108,bpm
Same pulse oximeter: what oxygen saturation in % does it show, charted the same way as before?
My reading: 98,%
